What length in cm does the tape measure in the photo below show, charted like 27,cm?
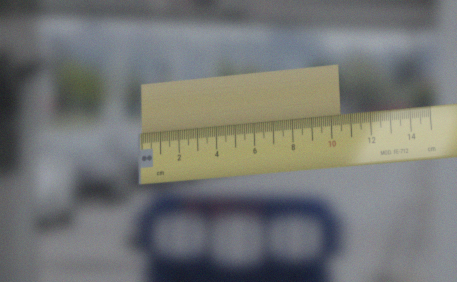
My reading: 10.5,cm
